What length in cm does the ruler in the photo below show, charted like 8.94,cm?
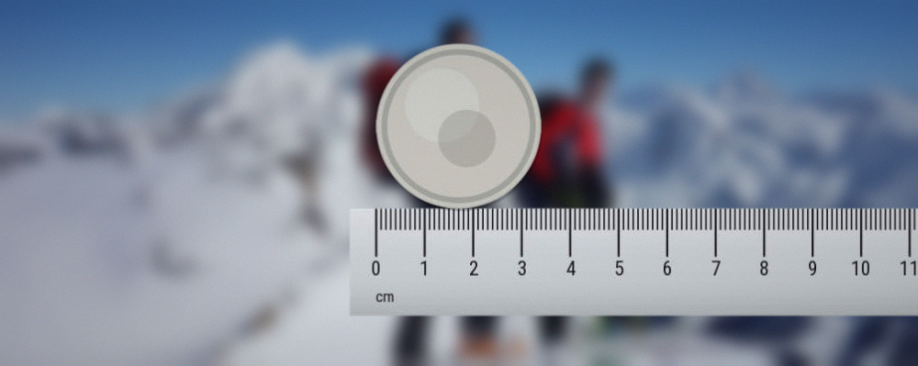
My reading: 3.4,cm
